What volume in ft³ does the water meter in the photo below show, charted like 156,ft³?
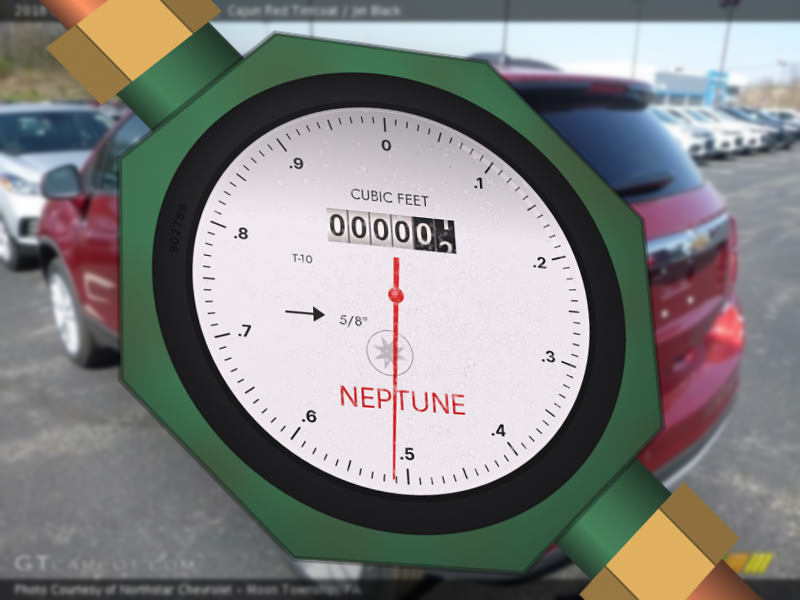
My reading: 1.51,ft³
